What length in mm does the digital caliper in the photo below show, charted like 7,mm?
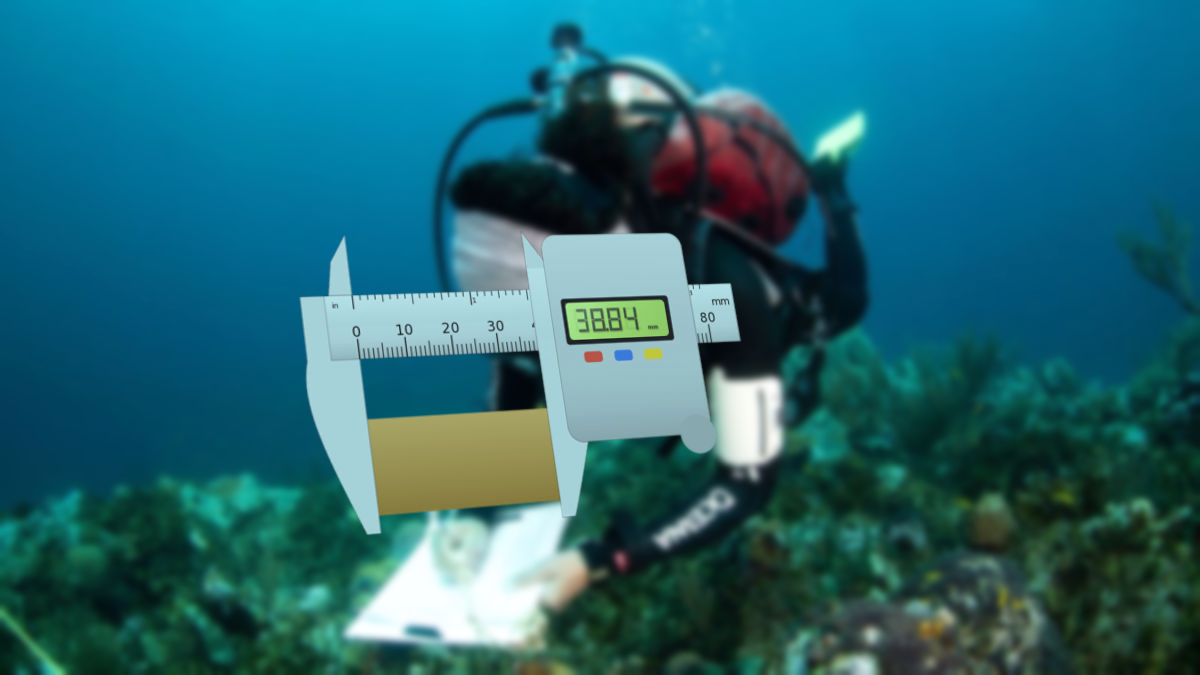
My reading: 38.84,mm
